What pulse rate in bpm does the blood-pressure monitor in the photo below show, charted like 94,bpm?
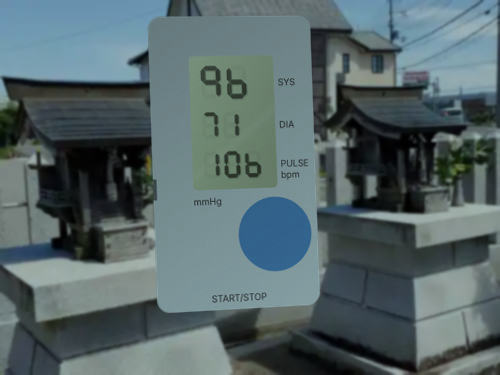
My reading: 106,bpm
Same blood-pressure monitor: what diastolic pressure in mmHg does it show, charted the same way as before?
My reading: 71,mmHg
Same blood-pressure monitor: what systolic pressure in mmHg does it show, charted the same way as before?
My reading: 96,mmHg
